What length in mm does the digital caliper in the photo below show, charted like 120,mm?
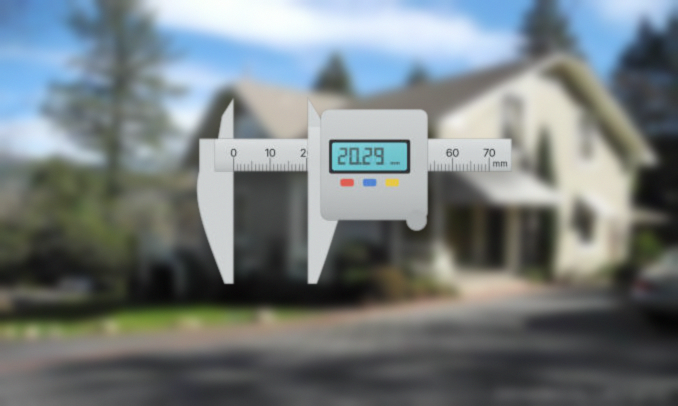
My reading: 20.29,mm
